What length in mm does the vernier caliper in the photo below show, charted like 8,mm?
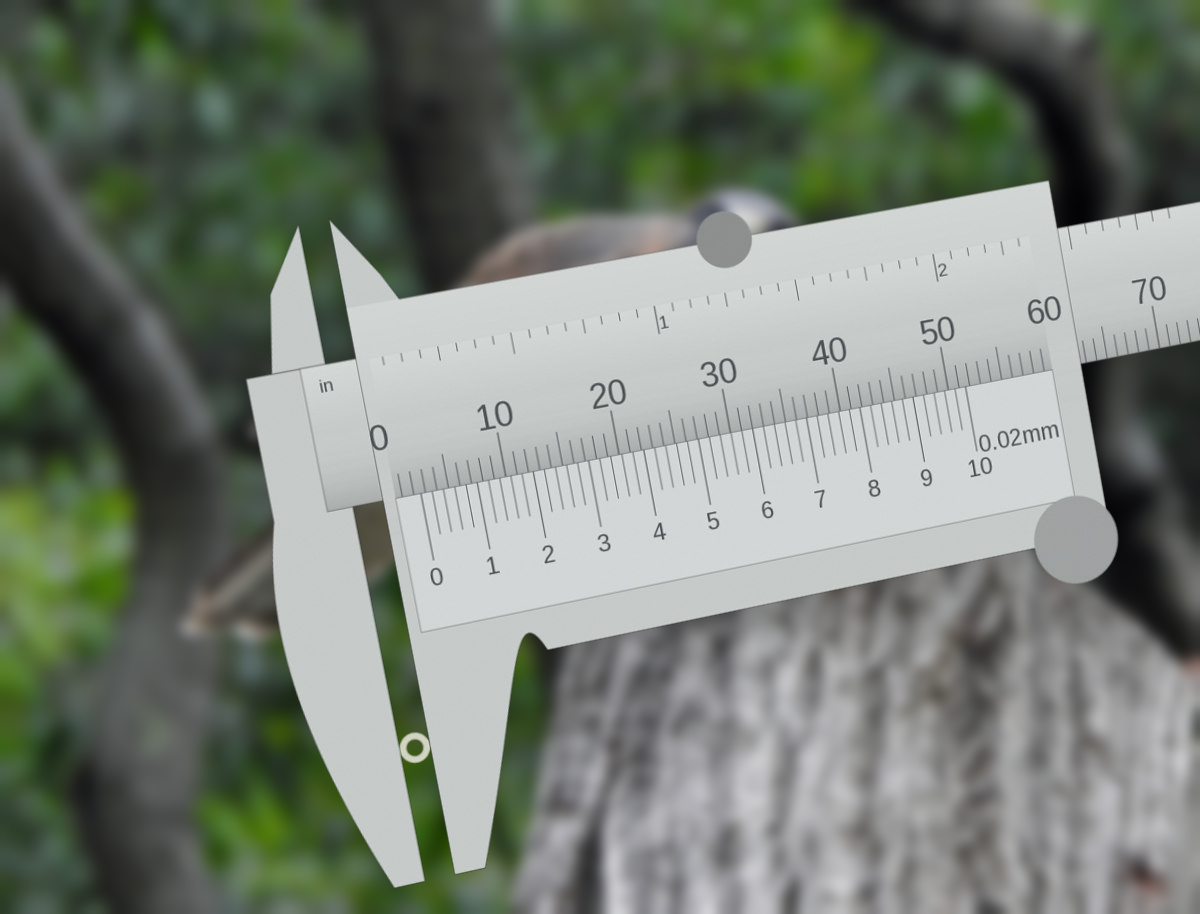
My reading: 2.6,mm
